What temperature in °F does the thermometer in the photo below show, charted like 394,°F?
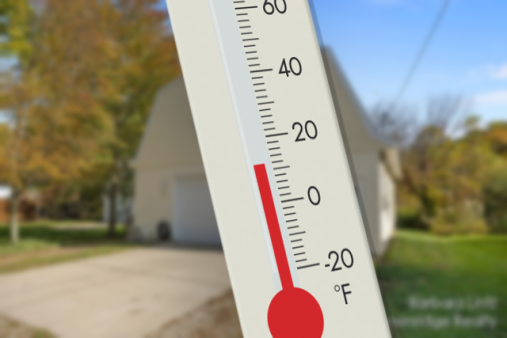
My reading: 12,°F
